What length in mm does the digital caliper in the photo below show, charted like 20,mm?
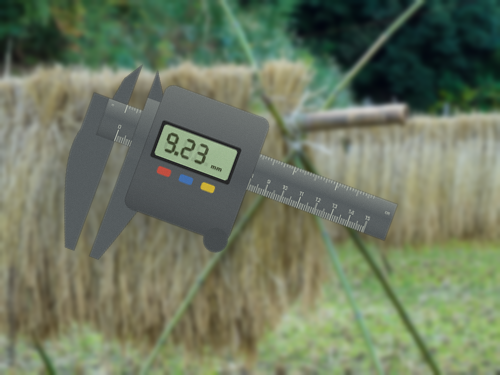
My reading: 9.23,mm
